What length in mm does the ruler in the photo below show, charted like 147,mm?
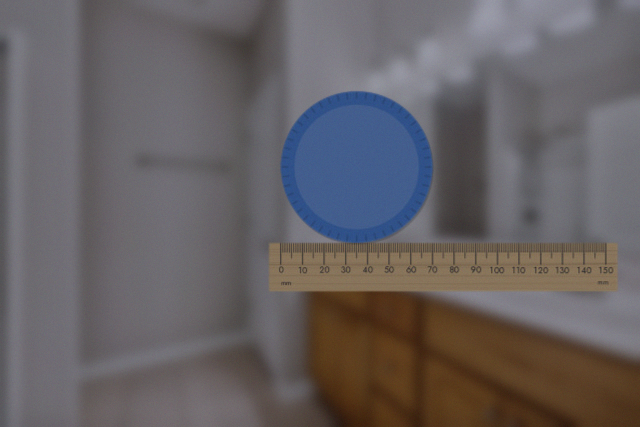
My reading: 70,mm
